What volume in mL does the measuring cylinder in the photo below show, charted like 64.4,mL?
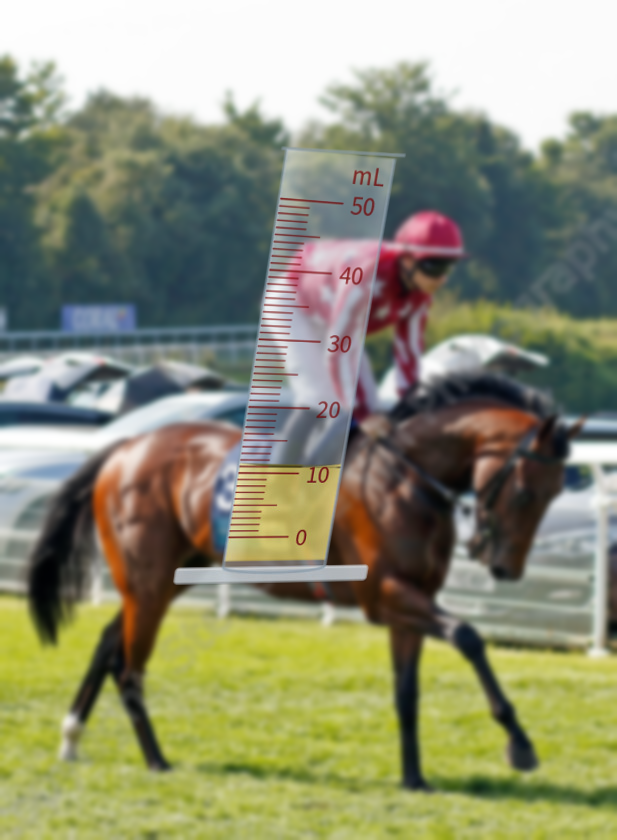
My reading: 11,mL
